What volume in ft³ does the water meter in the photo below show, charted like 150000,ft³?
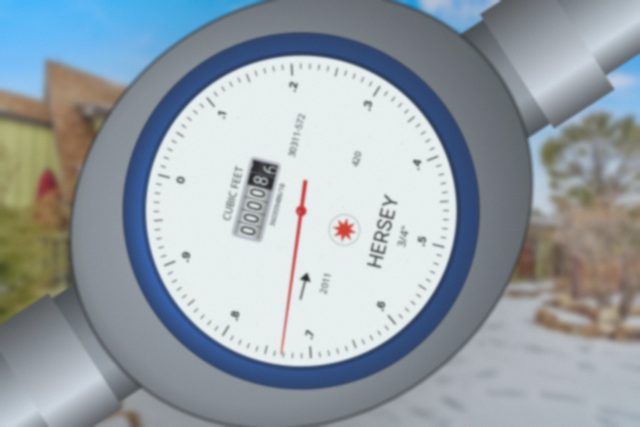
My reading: 85.73,ft³
